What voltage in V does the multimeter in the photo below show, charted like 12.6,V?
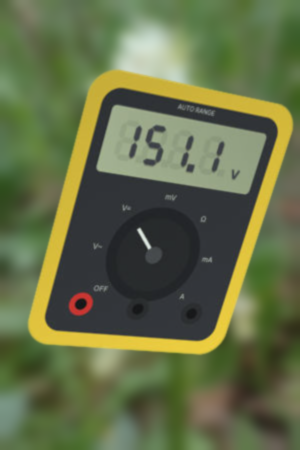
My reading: 151.1,V
